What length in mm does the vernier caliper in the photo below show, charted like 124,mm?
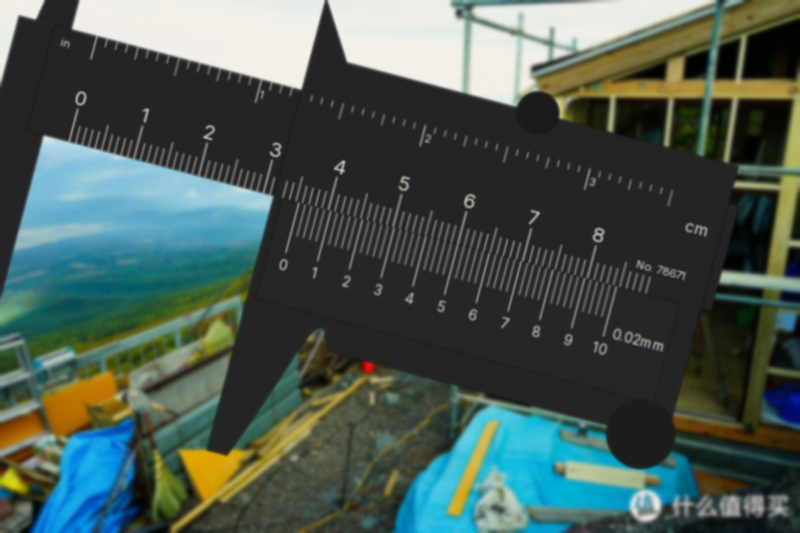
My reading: 35.5,mm
